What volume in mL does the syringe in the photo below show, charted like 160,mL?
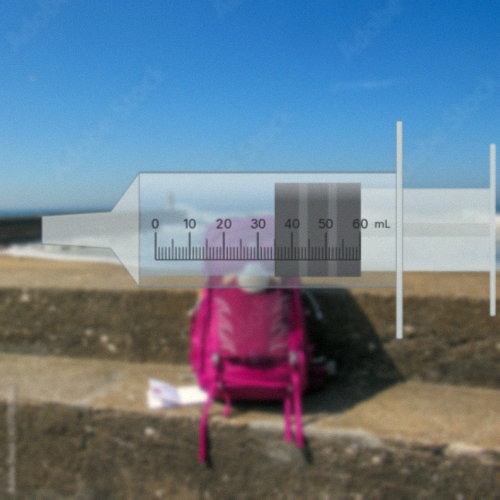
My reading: 35,mL
